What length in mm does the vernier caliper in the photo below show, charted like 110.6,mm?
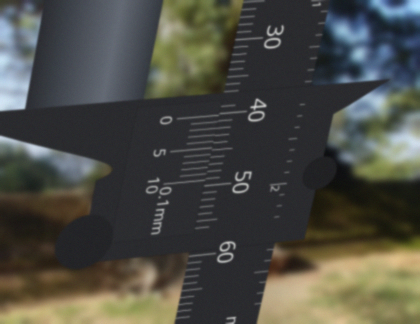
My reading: 40.2,mm
